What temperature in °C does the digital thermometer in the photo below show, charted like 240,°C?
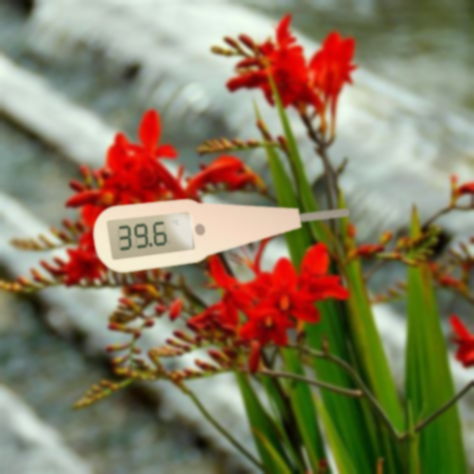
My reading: 39.6,°C
